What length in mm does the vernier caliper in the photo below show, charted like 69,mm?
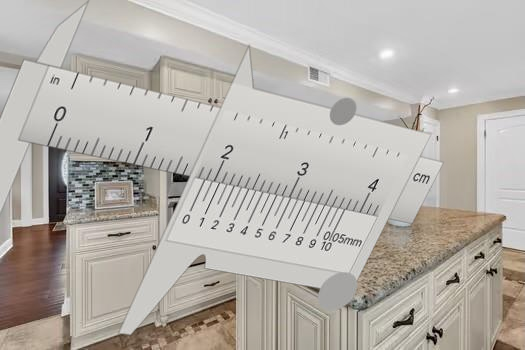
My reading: 18.8,mm
